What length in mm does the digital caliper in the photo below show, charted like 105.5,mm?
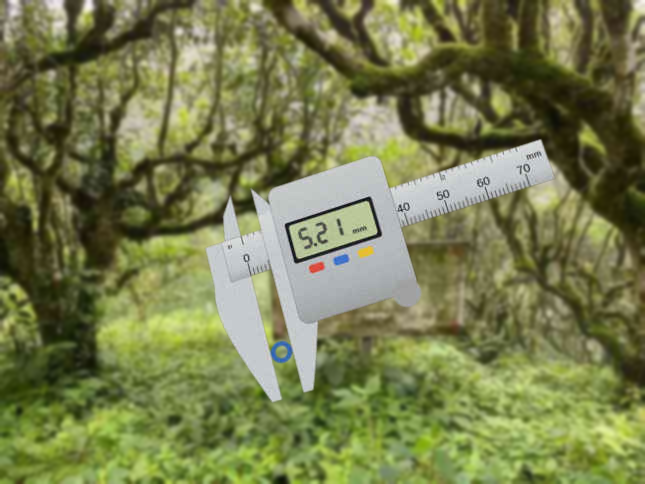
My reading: 5.21,mm
